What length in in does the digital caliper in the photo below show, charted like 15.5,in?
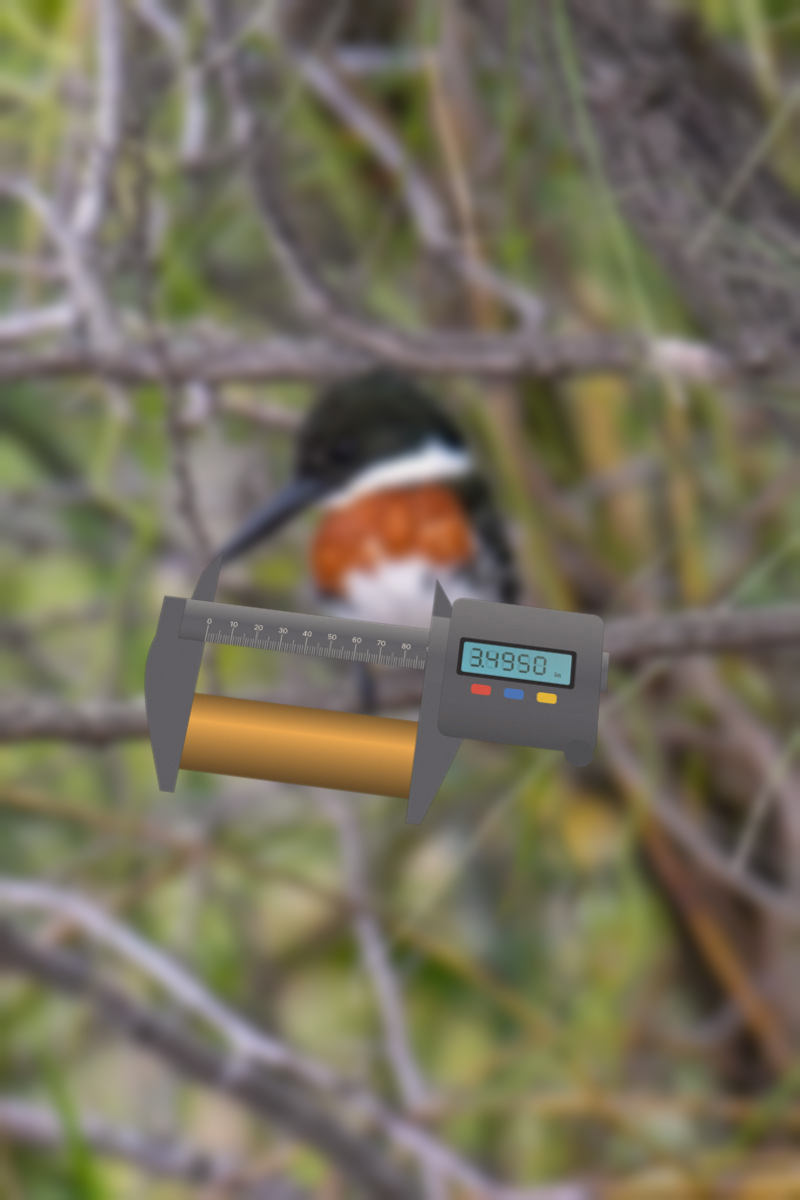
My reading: 3.4950,in
